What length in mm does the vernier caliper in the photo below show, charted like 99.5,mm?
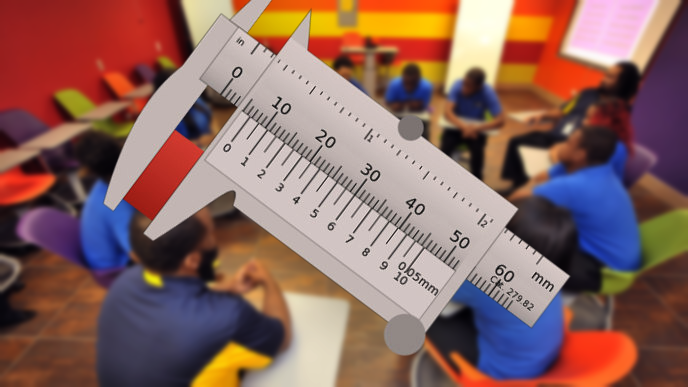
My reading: 6.6,mm
